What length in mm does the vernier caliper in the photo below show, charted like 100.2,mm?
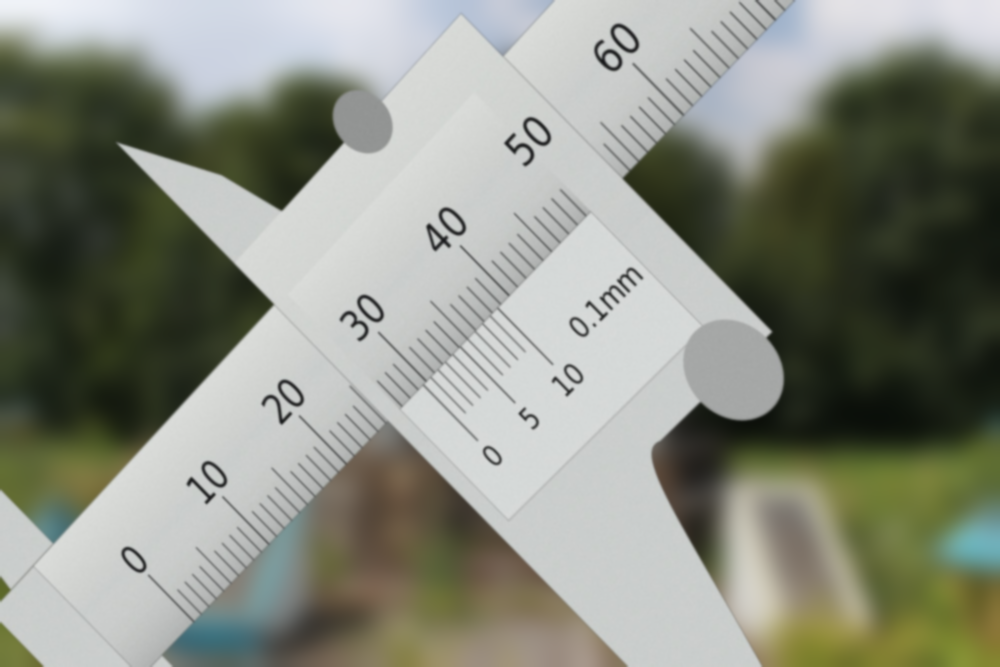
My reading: 29.6,mm
